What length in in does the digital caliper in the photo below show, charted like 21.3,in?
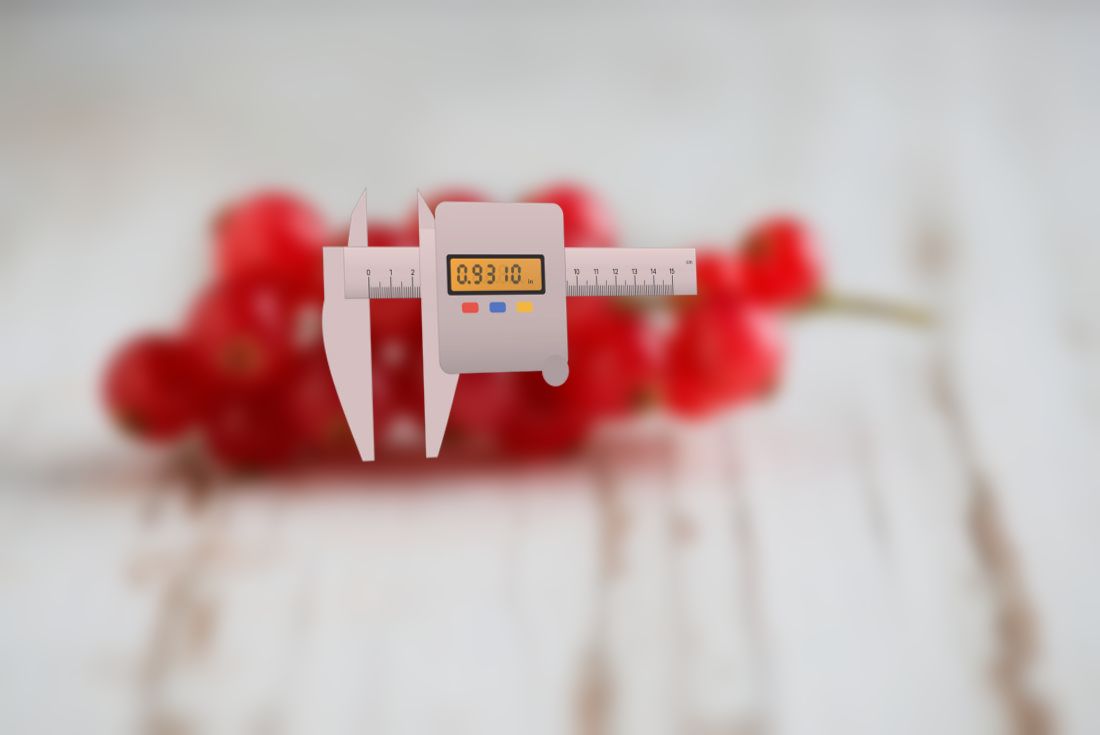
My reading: 0.9310,in
